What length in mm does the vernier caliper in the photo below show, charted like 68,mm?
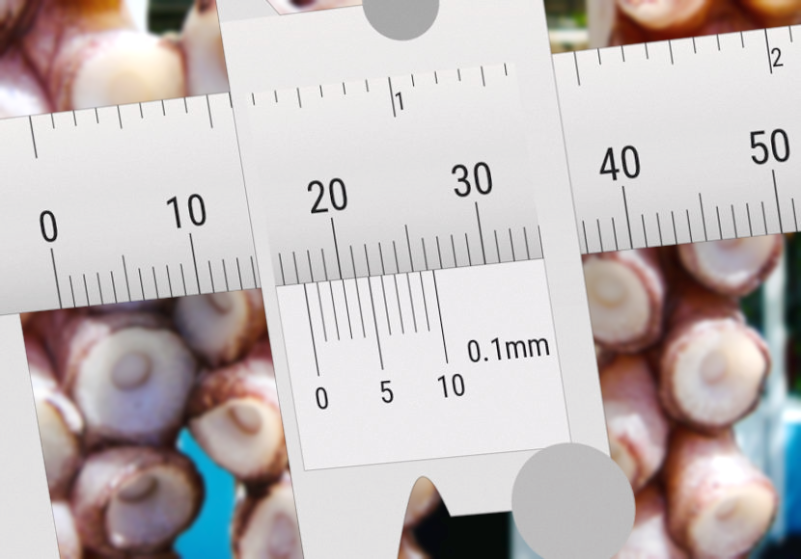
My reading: 17.4,mm
